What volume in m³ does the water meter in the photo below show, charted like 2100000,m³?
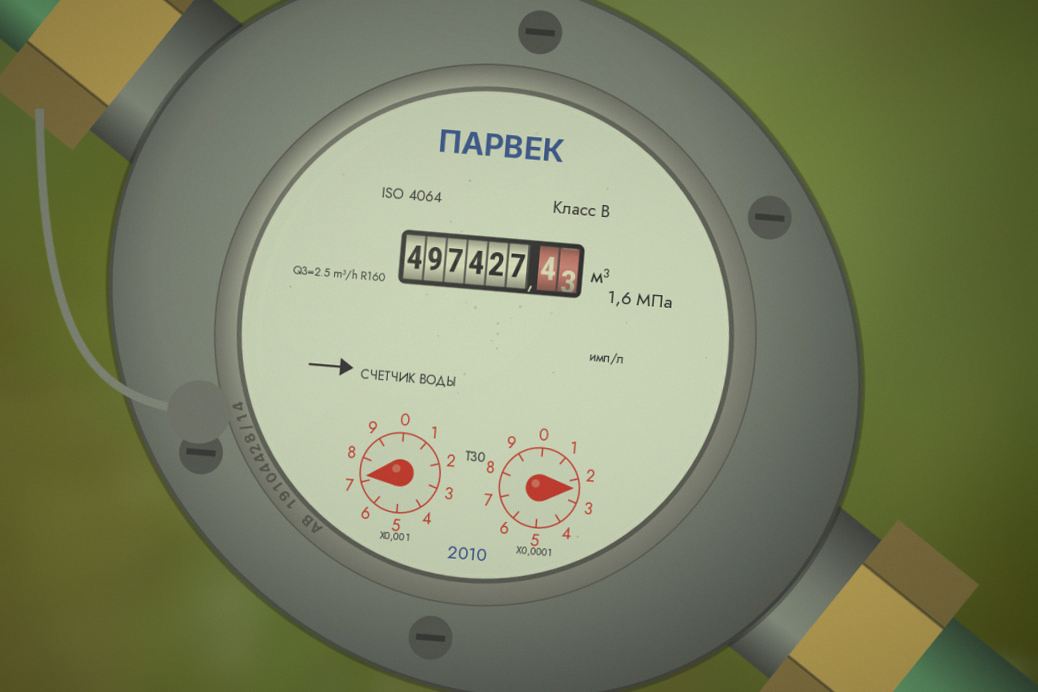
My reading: 497427.4272,m³
